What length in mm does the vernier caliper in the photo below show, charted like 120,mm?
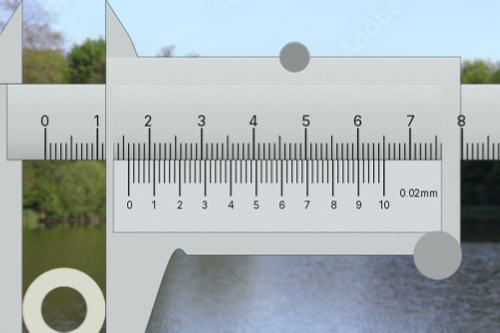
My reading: 16.0,mm
